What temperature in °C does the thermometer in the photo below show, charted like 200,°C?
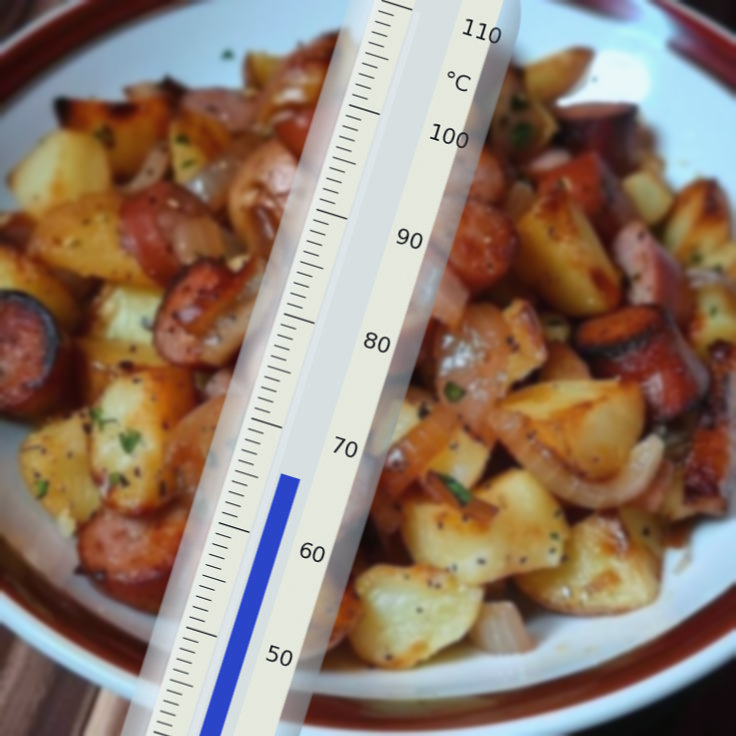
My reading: 66,°C
